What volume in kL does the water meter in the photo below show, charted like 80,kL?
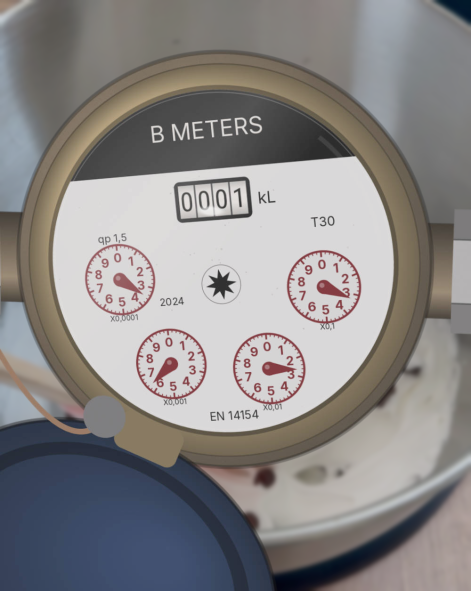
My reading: 1.3263,kL
